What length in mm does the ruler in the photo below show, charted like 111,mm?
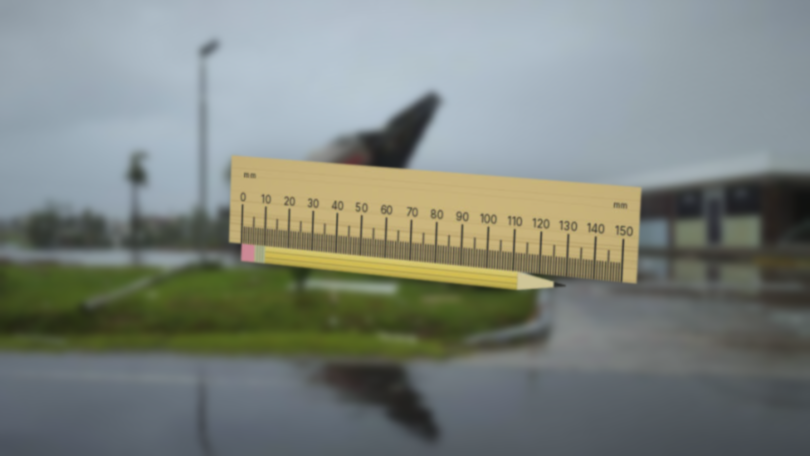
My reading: 130,mm
